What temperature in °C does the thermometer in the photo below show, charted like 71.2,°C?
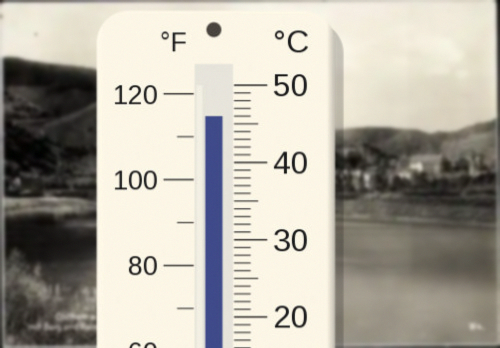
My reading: 46,°C
